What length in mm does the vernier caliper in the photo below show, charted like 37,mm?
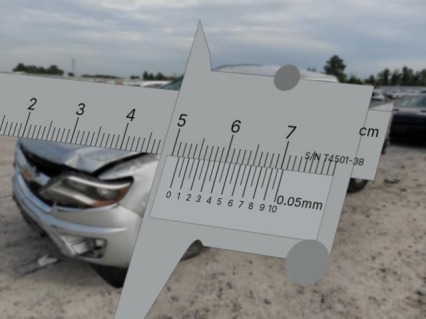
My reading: 51.4,mm
